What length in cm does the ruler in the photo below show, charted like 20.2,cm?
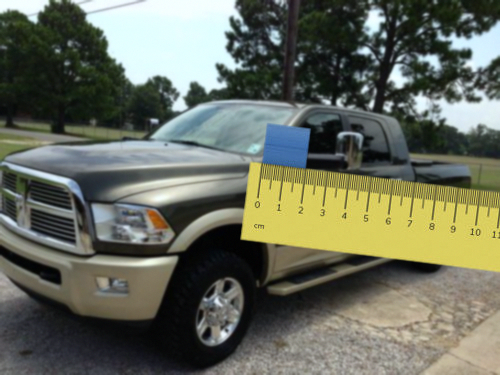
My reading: 2,cm
